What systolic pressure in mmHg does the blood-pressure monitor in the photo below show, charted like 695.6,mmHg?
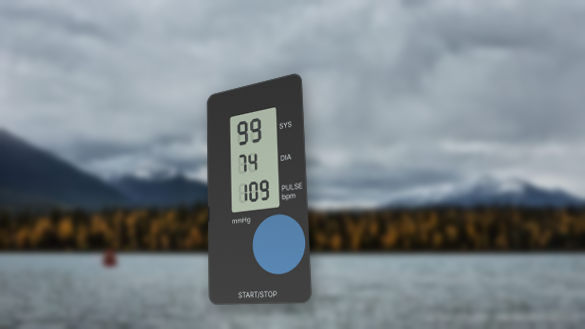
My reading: 99,mmHg
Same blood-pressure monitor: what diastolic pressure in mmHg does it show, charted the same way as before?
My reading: 74,mmHg
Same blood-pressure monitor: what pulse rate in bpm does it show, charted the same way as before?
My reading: 109,bpm
